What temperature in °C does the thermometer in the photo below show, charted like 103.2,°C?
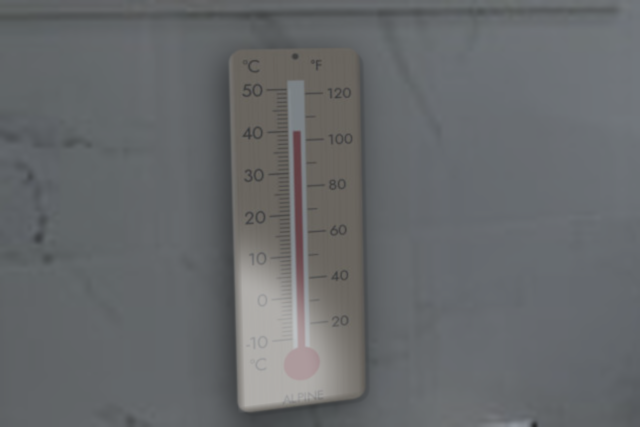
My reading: 40,°C
